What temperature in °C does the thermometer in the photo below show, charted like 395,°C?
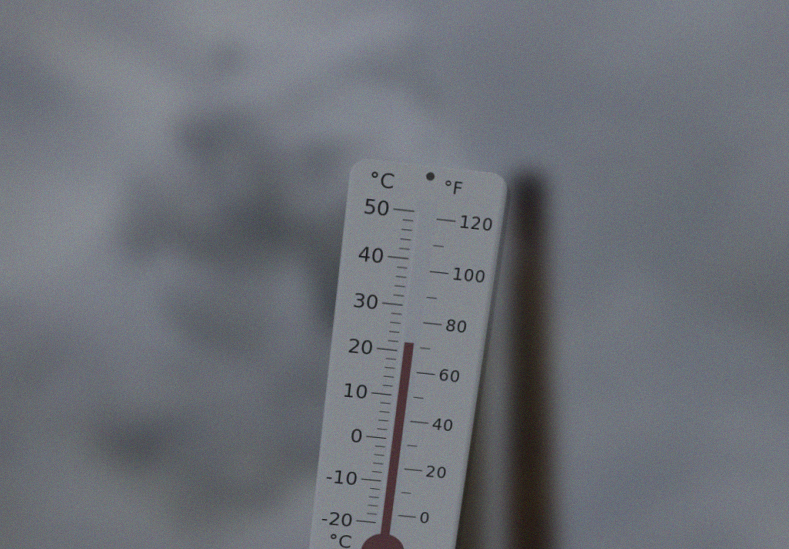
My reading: 22,°C
